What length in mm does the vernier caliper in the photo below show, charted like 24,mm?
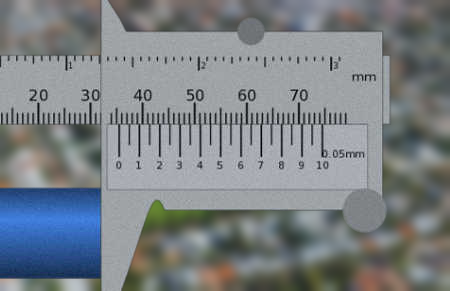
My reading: 35.5,mm
